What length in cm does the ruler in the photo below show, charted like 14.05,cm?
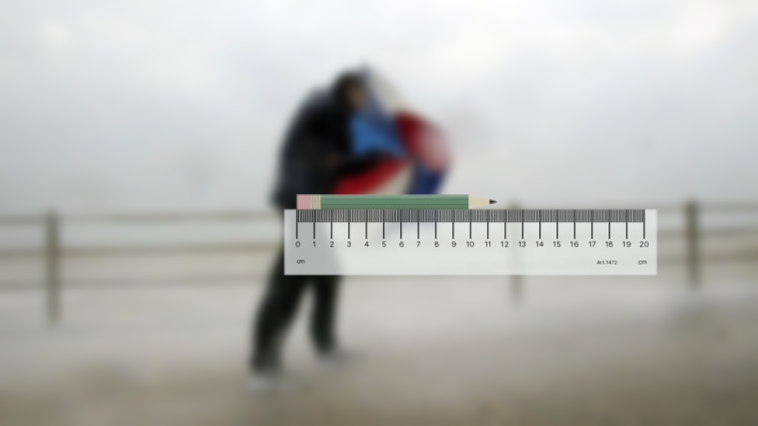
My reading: 11.5,cm
